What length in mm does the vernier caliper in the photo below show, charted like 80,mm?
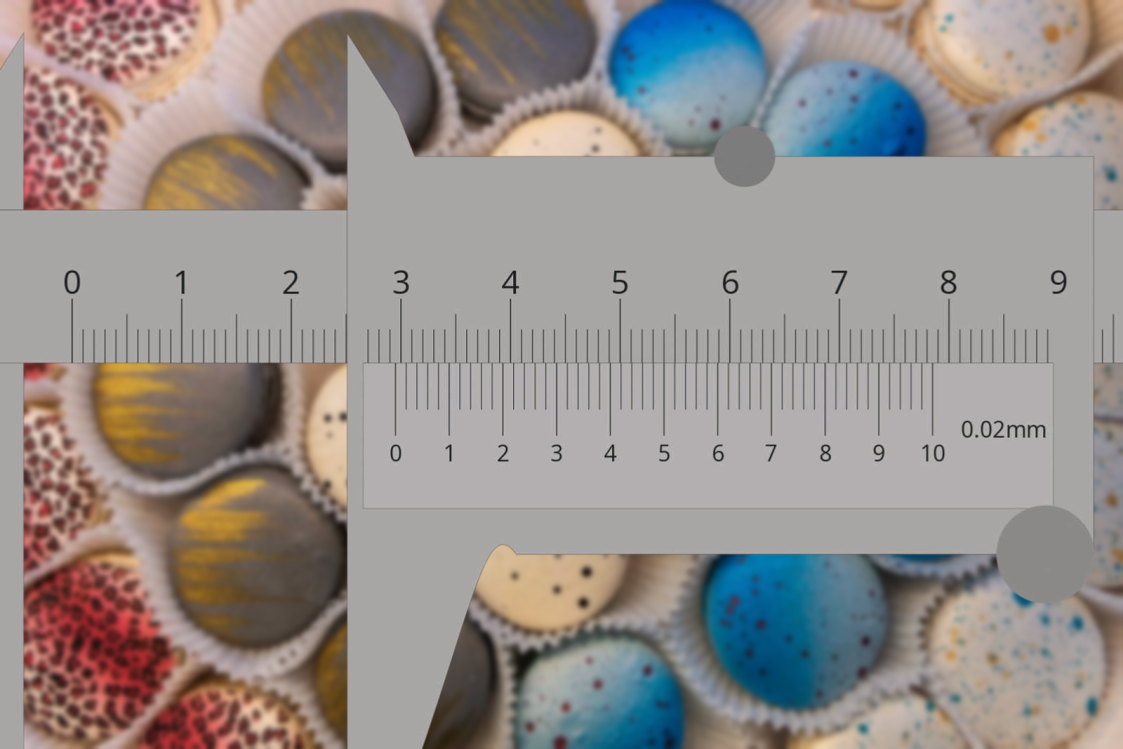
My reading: 29.5,mm
